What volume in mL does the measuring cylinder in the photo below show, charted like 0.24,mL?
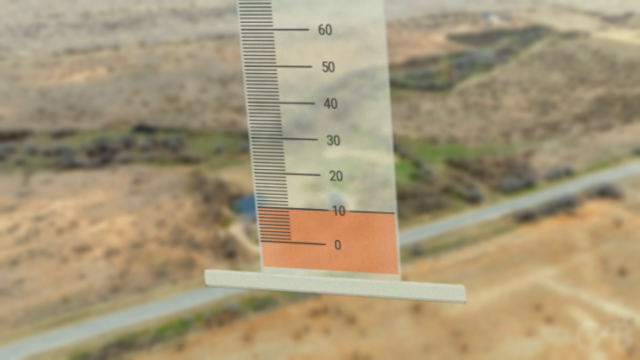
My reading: 10,mL
